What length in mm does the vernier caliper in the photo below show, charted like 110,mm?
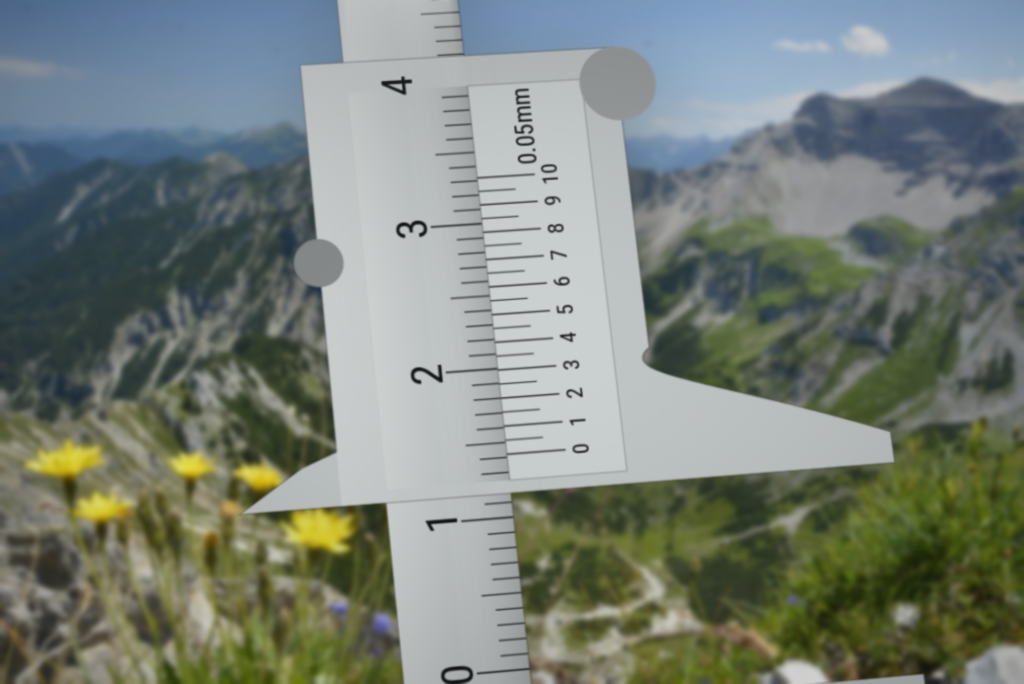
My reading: 14.2,mm
